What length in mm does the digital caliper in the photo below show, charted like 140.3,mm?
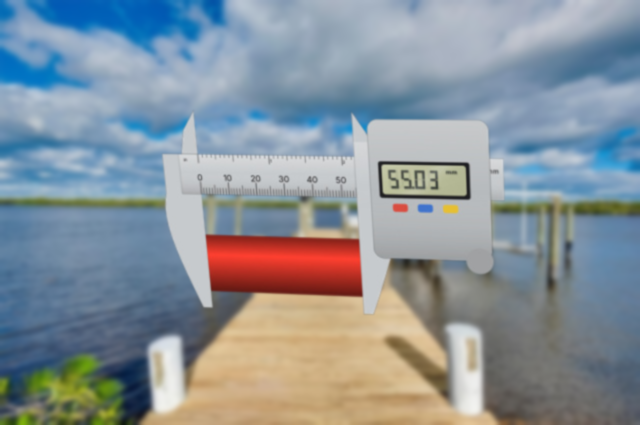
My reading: 55.03,mm
